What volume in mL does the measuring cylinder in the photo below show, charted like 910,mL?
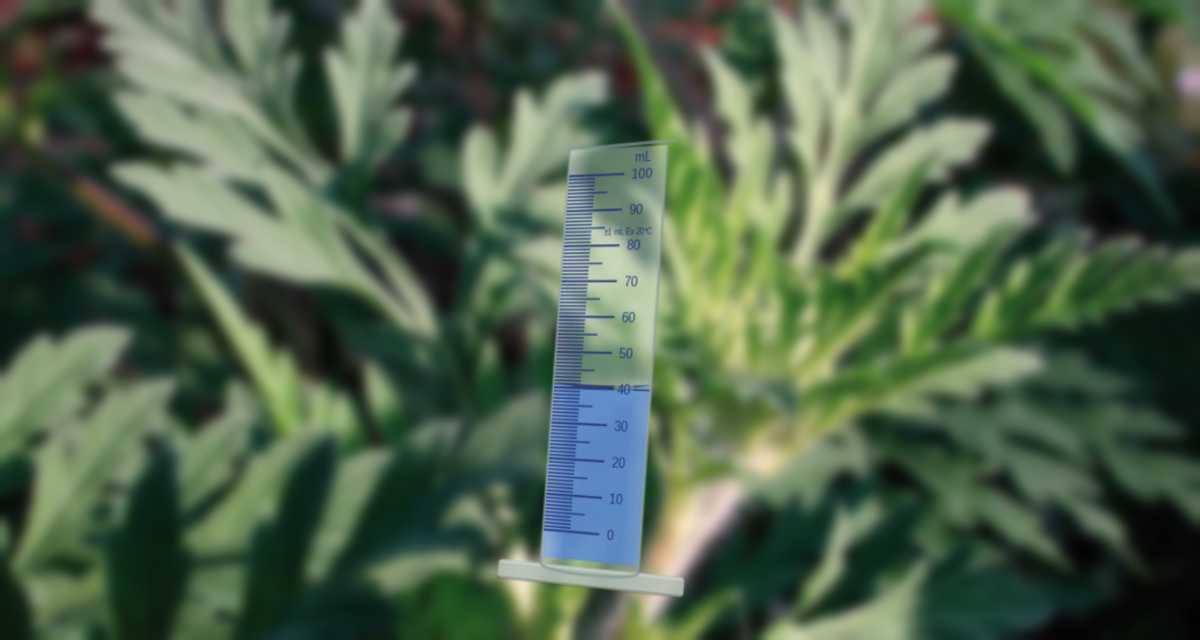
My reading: 40,mL
